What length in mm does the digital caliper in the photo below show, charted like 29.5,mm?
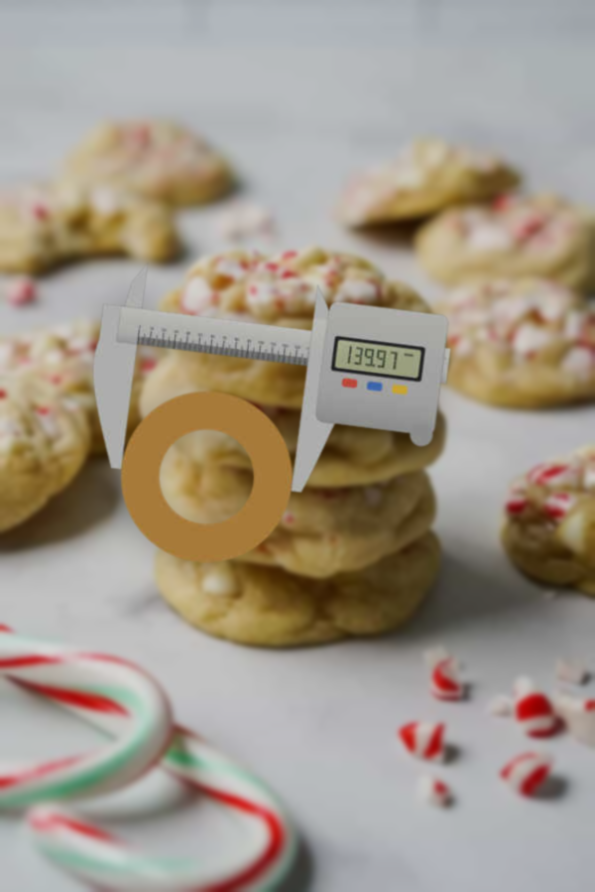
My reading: 139.97,mm
